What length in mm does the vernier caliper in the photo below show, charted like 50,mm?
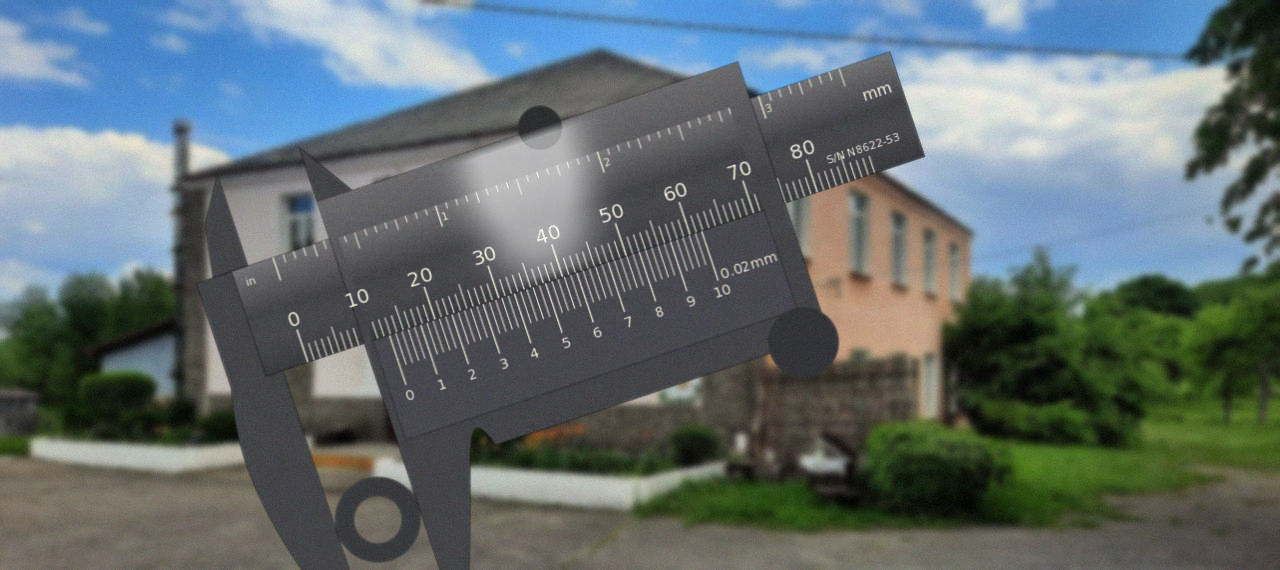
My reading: 12.8,mm
